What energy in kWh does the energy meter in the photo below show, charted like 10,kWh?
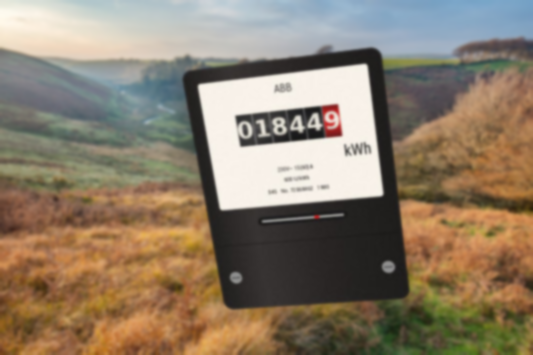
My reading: 1844.9,kWh
